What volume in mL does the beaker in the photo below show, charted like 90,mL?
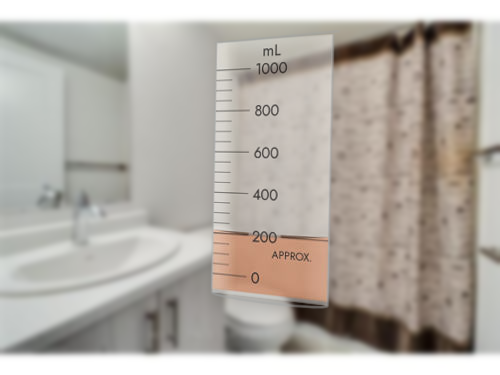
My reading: 200,mL
